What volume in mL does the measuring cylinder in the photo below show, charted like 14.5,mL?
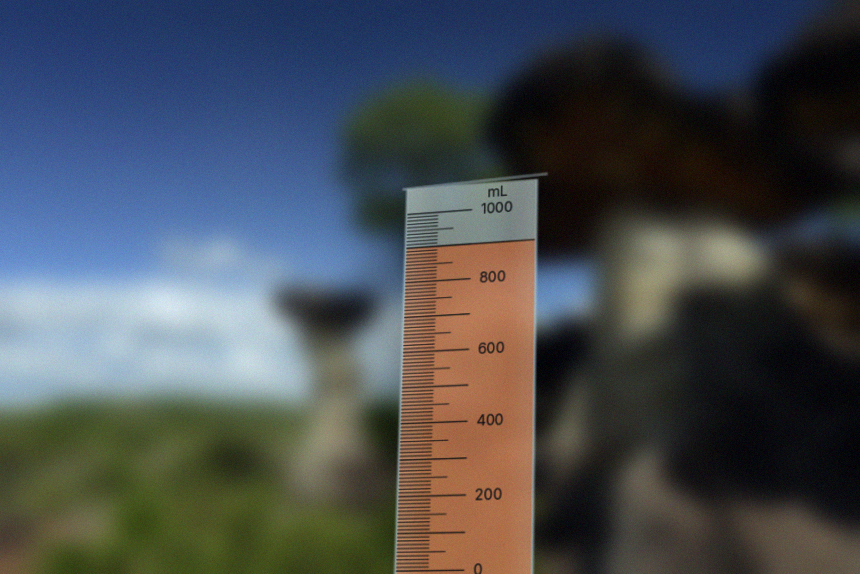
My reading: 900,mL
